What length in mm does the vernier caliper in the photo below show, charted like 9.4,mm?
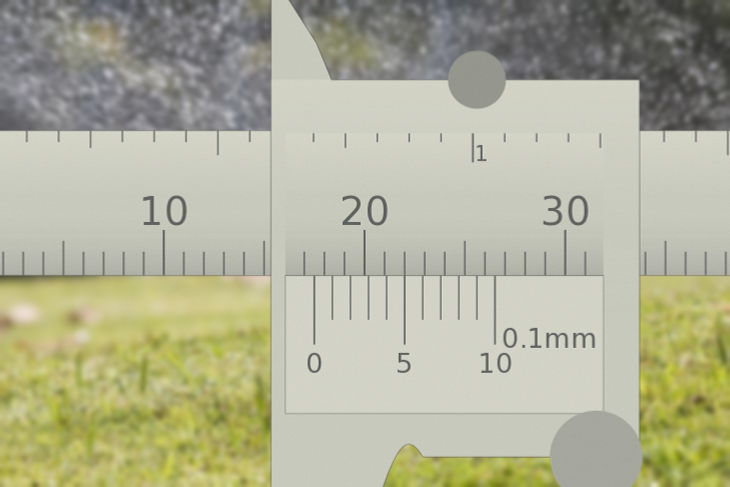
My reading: 17.5,mm
